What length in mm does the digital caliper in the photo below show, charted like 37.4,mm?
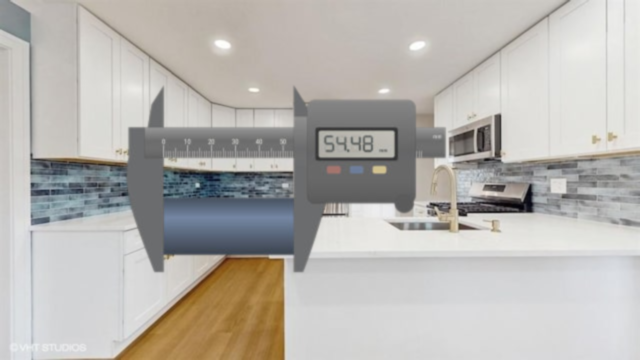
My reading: 54.48,mm
